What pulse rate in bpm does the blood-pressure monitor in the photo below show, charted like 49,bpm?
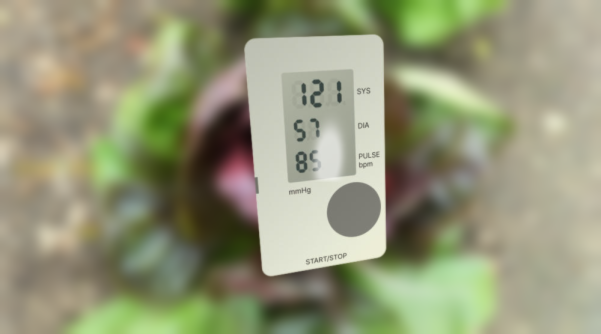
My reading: 85,bpm
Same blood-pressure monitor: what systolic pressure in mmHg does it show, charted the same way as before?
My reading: 121,mmHg
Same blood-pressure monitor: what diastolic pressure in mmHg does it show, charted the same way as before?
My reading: 57,mmHg
